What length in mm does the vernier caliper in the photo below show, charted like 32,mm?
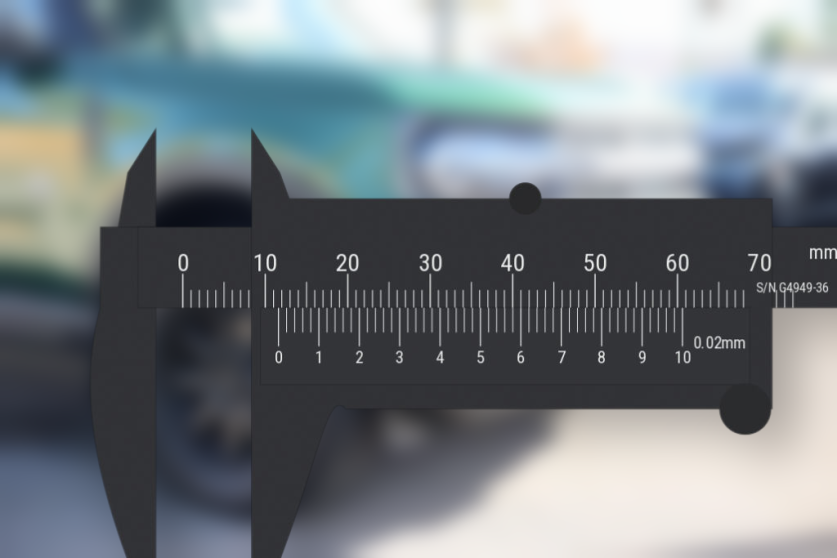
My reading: 11.6,mm
